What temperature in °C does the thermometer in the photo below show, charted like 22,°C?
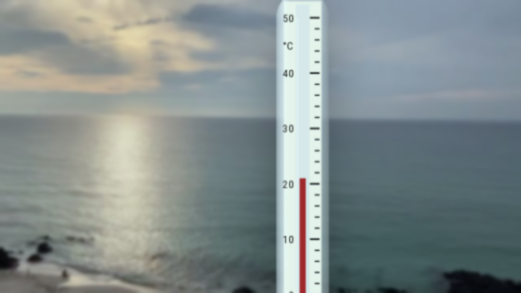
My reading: 21,°C
